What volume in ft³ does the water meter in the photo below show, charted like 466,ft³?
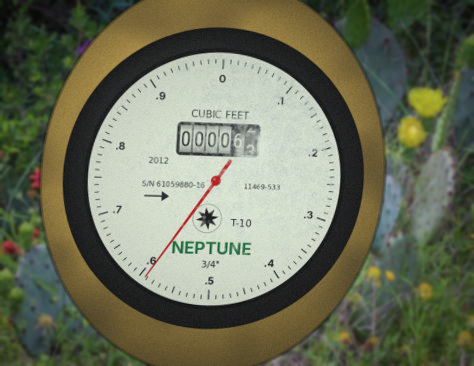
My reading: 62.59,ft³
